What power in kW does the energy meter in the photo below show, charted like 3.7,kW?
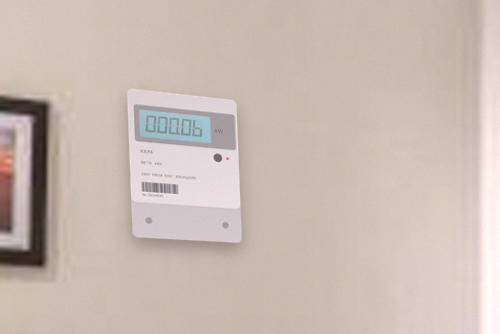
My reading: 0.06,kW
